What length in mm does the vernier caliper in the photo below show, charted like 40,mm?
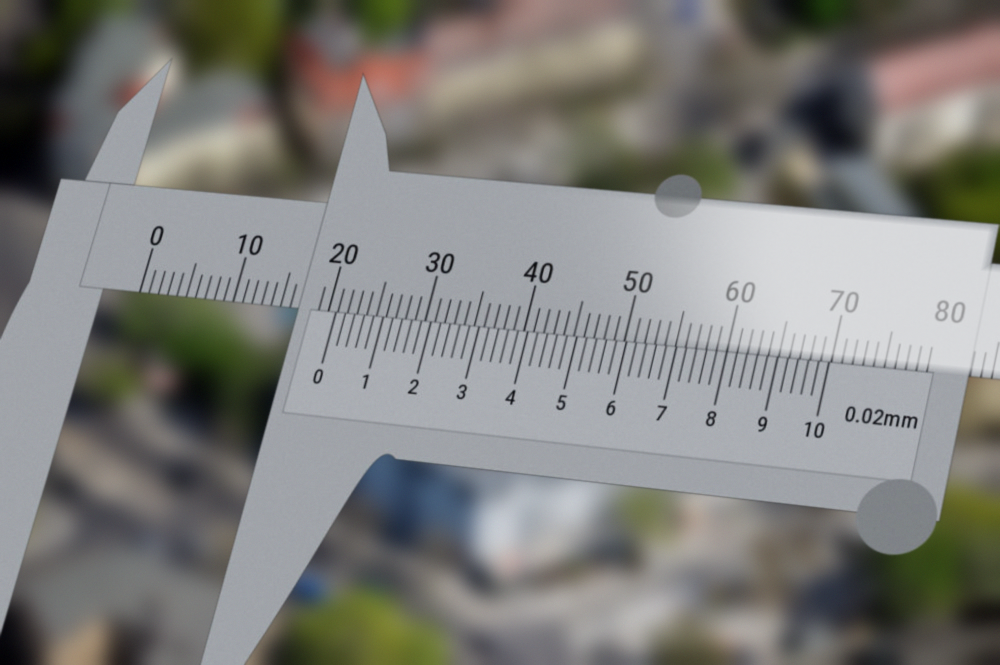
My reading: 20.8,mm
